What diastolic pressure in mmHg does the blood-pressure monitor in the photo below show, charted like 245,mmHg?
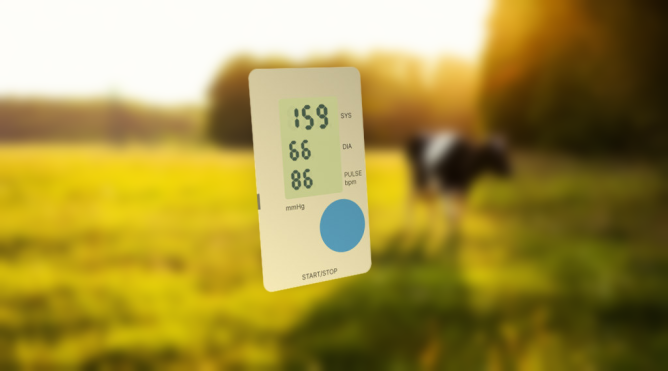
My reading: 66,mmHg
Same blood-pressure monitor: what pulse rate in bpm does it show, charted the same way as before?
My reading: 86,bpm
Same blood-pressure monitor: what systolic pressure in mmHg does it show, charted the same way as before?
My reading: 159,mmHg
